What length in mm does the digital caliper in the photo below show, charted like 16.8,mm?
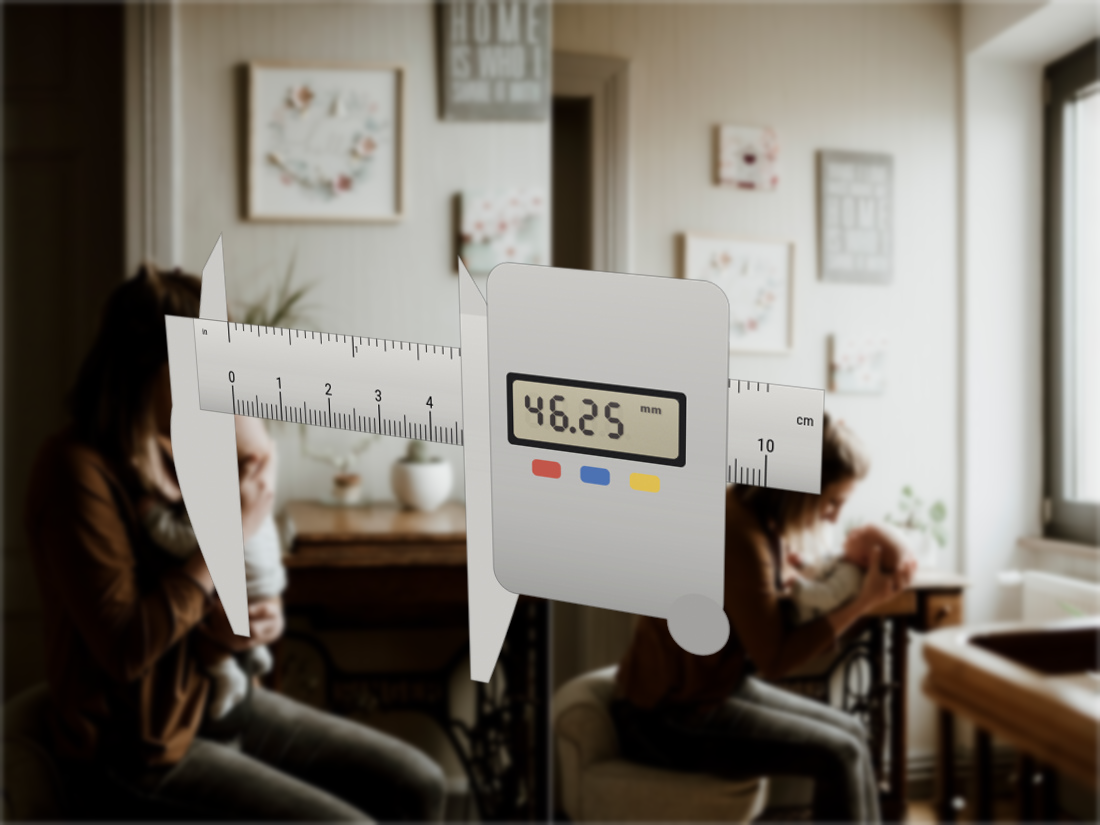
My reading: 46.25,mm
